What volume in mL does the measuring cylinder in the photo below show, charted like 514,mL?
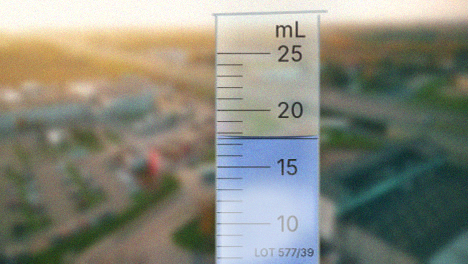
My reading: 17.5,mL
